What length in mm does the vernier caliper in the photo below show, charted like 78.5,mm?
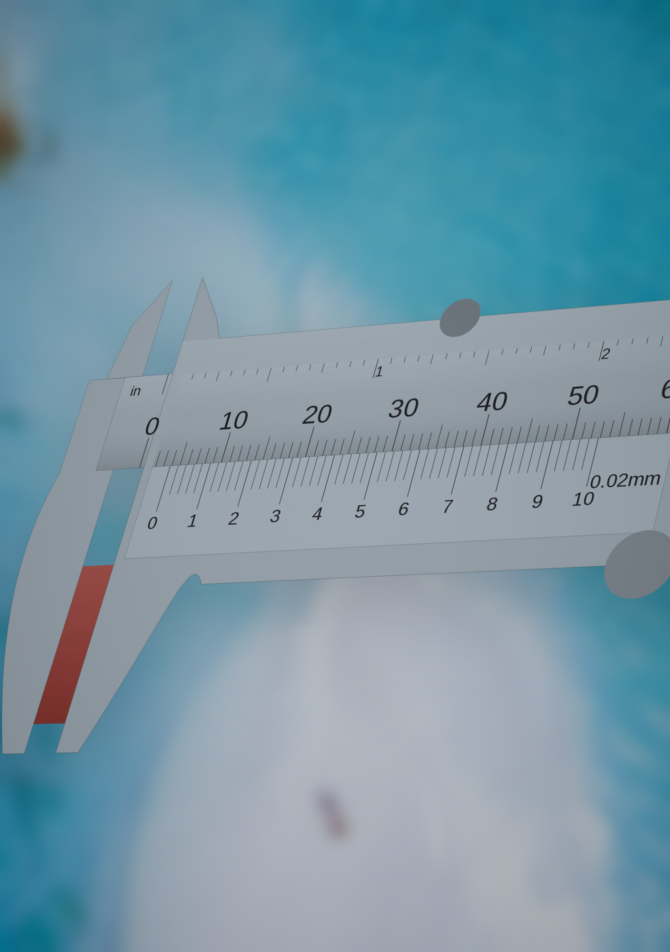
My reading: 3.8,mm
